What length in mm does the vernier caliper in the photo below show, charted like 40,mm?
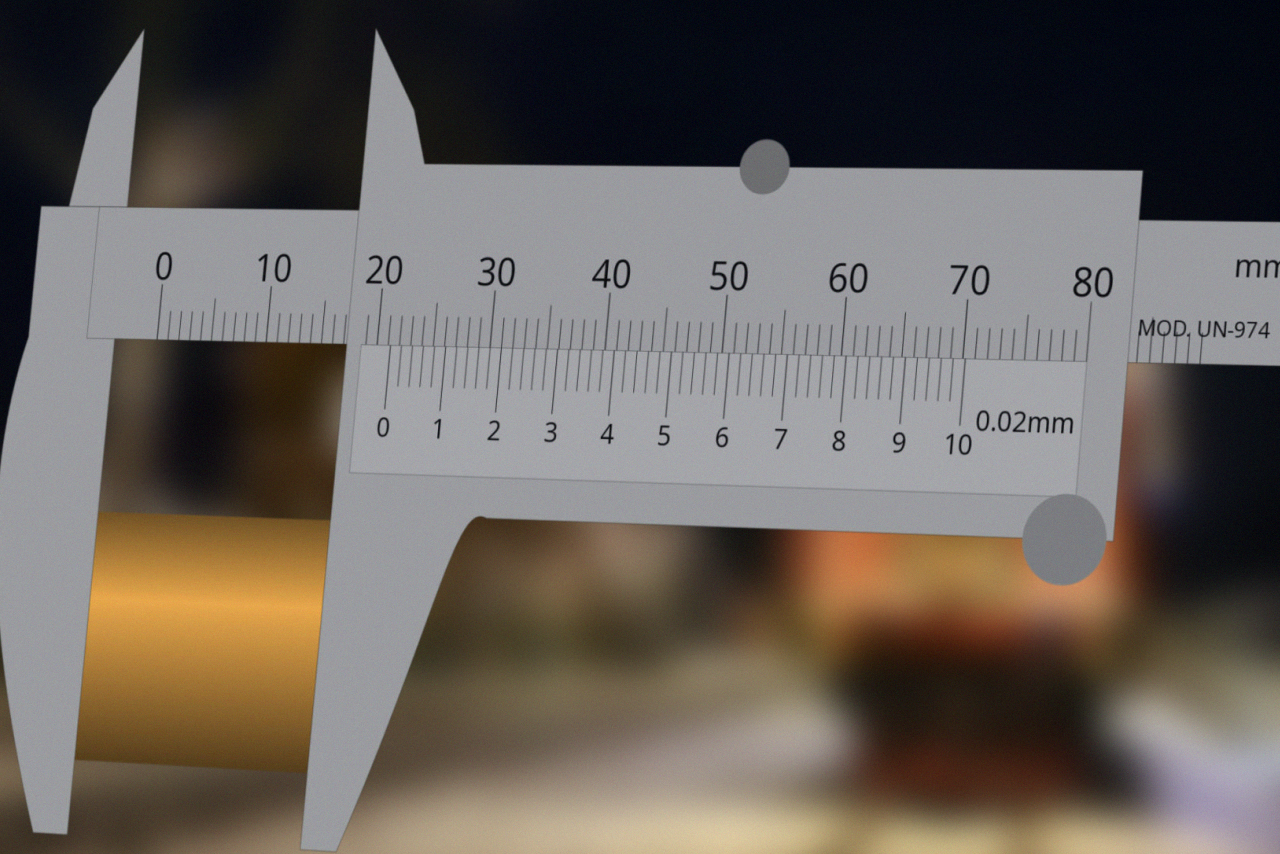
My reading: 21.2,mm
